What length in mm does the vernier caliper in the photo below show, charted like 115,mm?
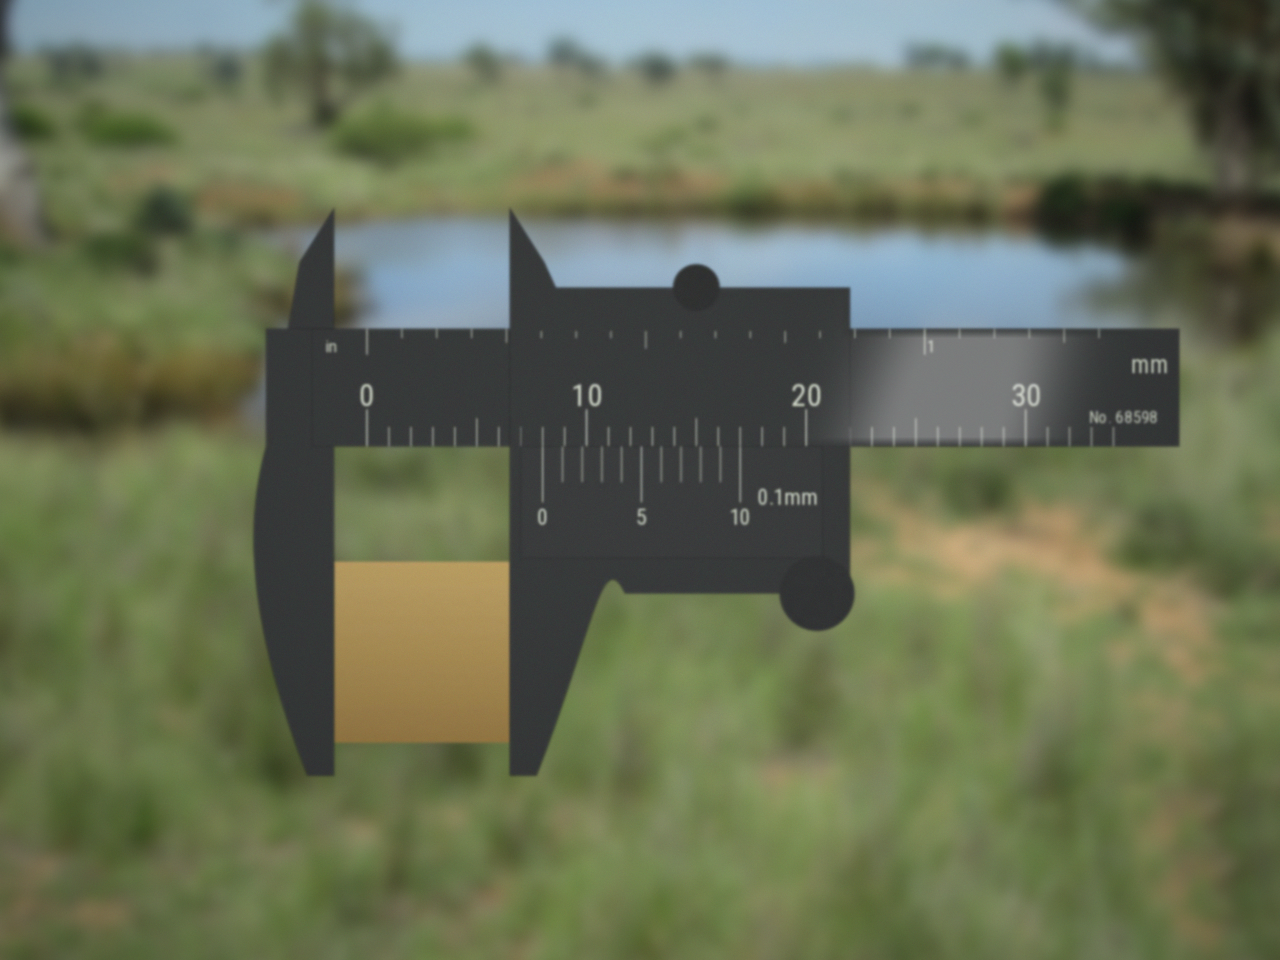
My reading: 8.0,mm
